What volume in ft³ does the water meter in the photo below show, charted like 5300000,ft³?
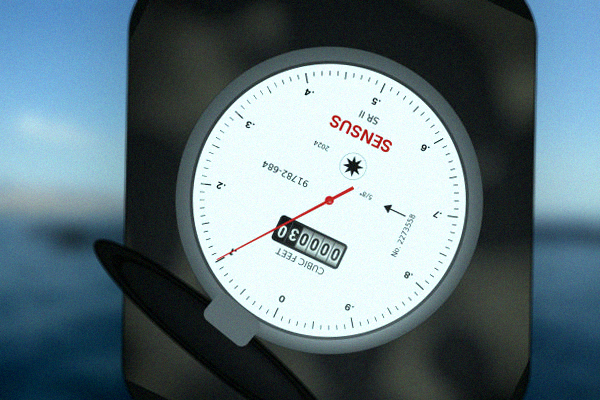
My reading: 30.10,ft³
